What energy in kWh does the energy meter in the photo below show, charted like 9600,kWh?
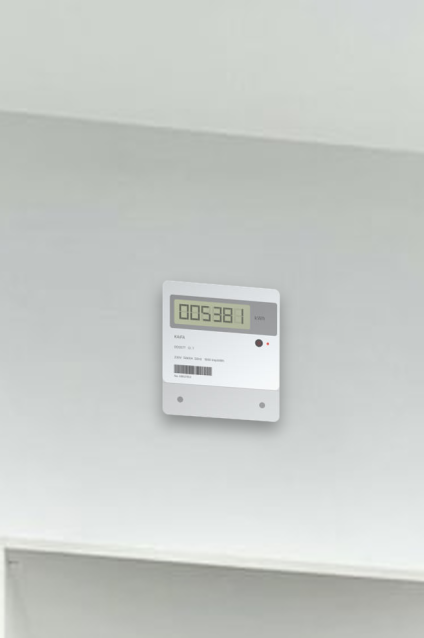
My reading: 5381,kWh
